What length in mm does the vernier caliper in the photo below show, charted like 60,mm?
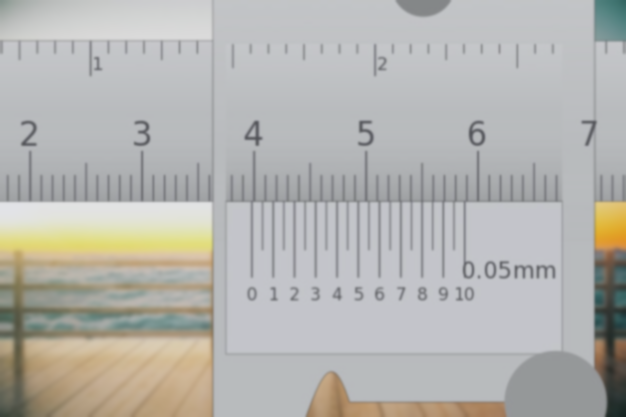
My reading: 39.8,mm
